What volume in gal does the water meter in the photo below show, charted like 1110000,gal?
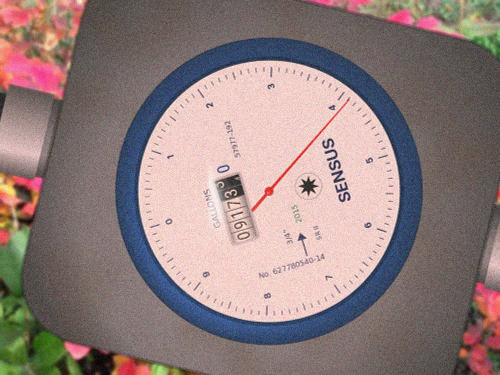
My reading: 917334.1,gal
